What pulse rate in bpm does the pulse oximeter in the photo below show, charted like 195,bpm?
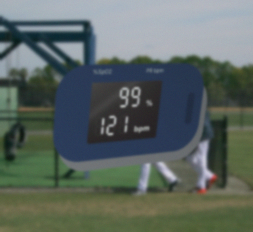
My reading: 121,bpm
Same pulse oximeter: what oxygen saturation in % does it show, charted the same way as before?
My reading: 99,%
